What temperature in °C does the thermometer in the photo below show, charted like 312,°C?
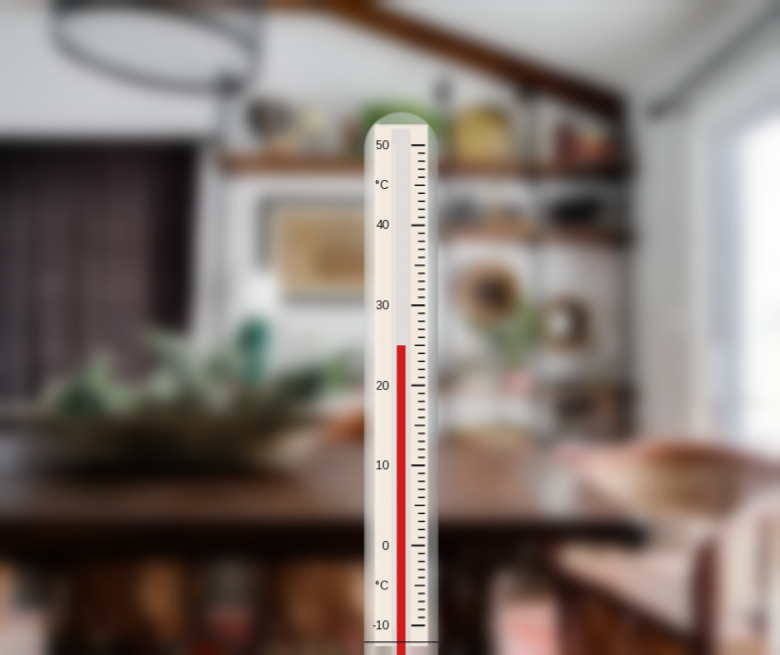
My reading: 25,°C
